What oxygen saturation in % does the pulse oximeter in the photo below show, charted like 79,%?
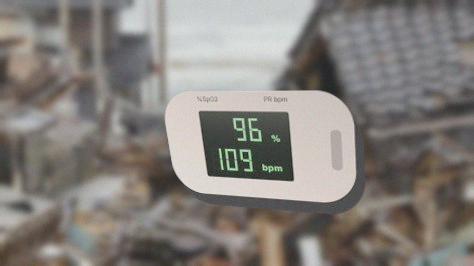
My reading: 96,%
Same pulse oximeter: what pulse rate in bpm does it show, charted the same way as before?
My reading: 109,bpm
